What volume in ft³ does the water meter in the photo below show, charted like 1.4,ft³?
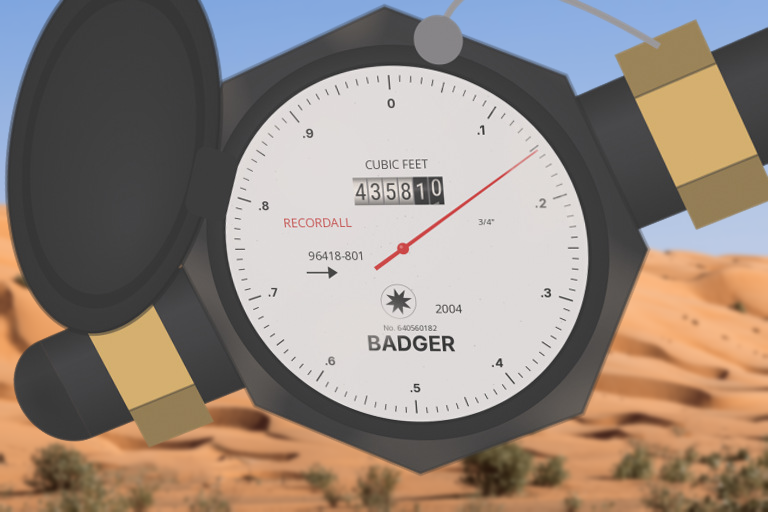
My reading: 435810.15,ft³
